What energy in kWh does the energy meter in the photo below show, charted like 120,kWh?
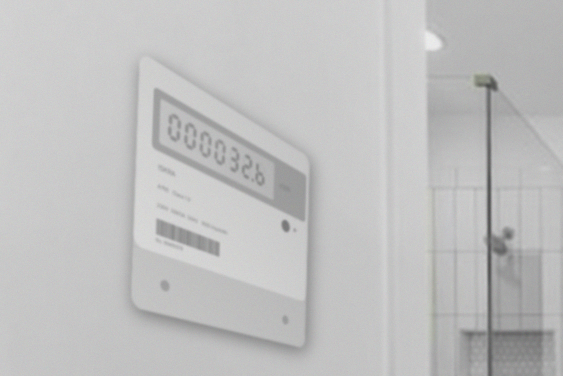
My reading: 32.6,kWh
